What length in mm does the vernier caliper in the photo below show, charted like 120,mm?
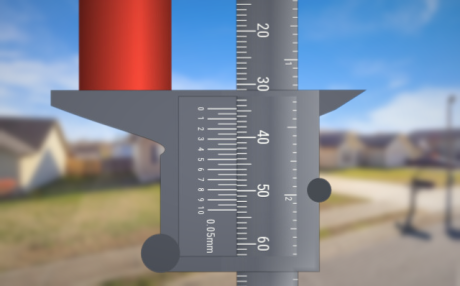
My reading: 34.6,mm
